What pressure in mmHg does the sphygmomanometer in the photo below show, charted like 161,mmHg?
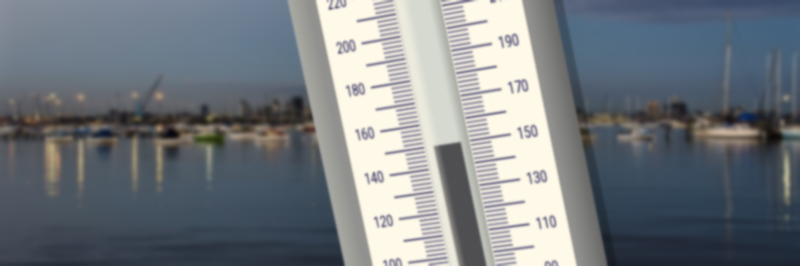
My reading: 150,mmHg
